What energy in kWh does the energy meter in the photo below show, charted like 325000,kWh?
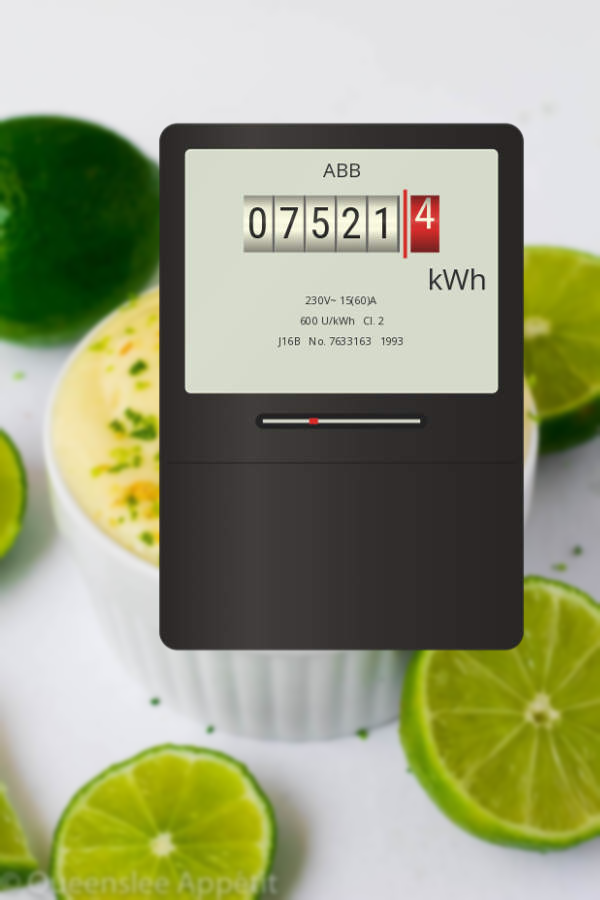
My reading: 7521.4,kWh
